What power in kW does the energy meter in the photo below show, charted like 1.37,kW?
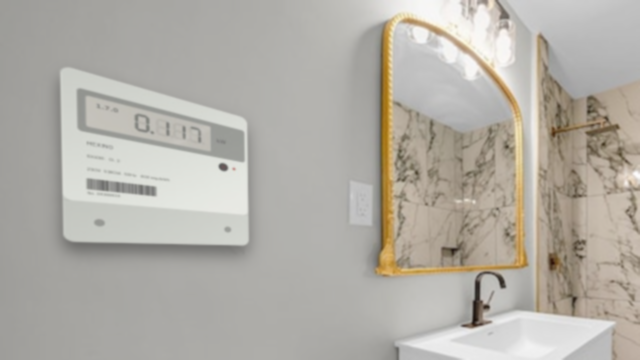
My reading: 0.117,kW
